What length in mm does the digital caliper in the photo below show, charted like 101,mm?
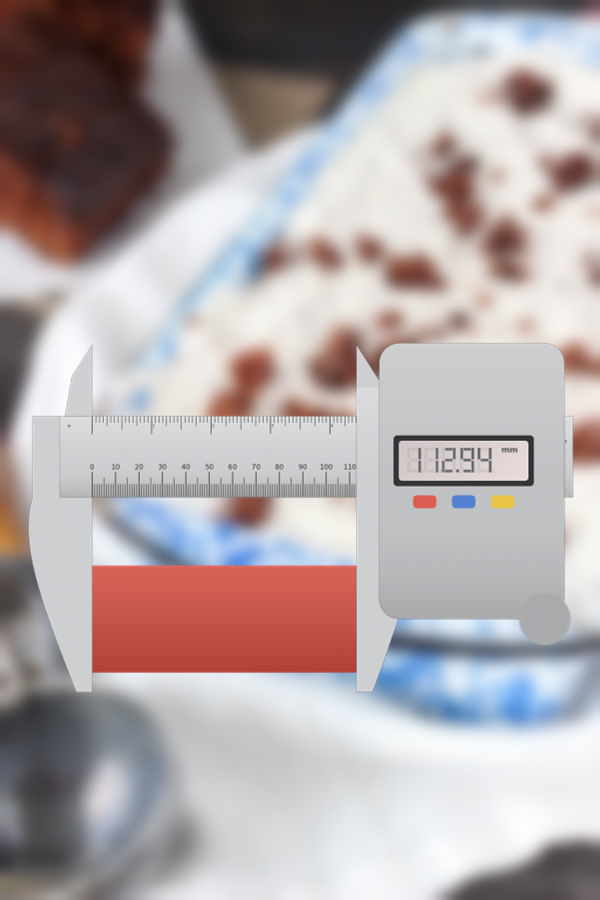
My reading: 112.94,mm
